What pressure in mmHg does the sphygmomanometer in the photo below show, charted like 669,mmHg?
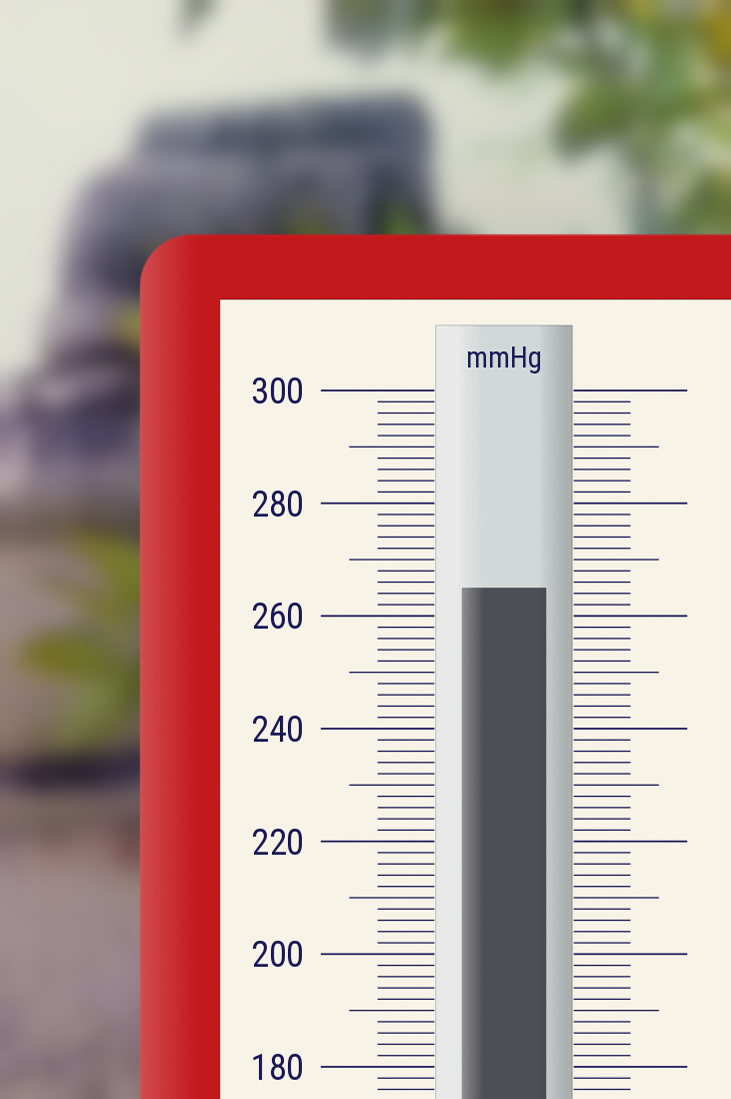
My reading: 265,mmHg
